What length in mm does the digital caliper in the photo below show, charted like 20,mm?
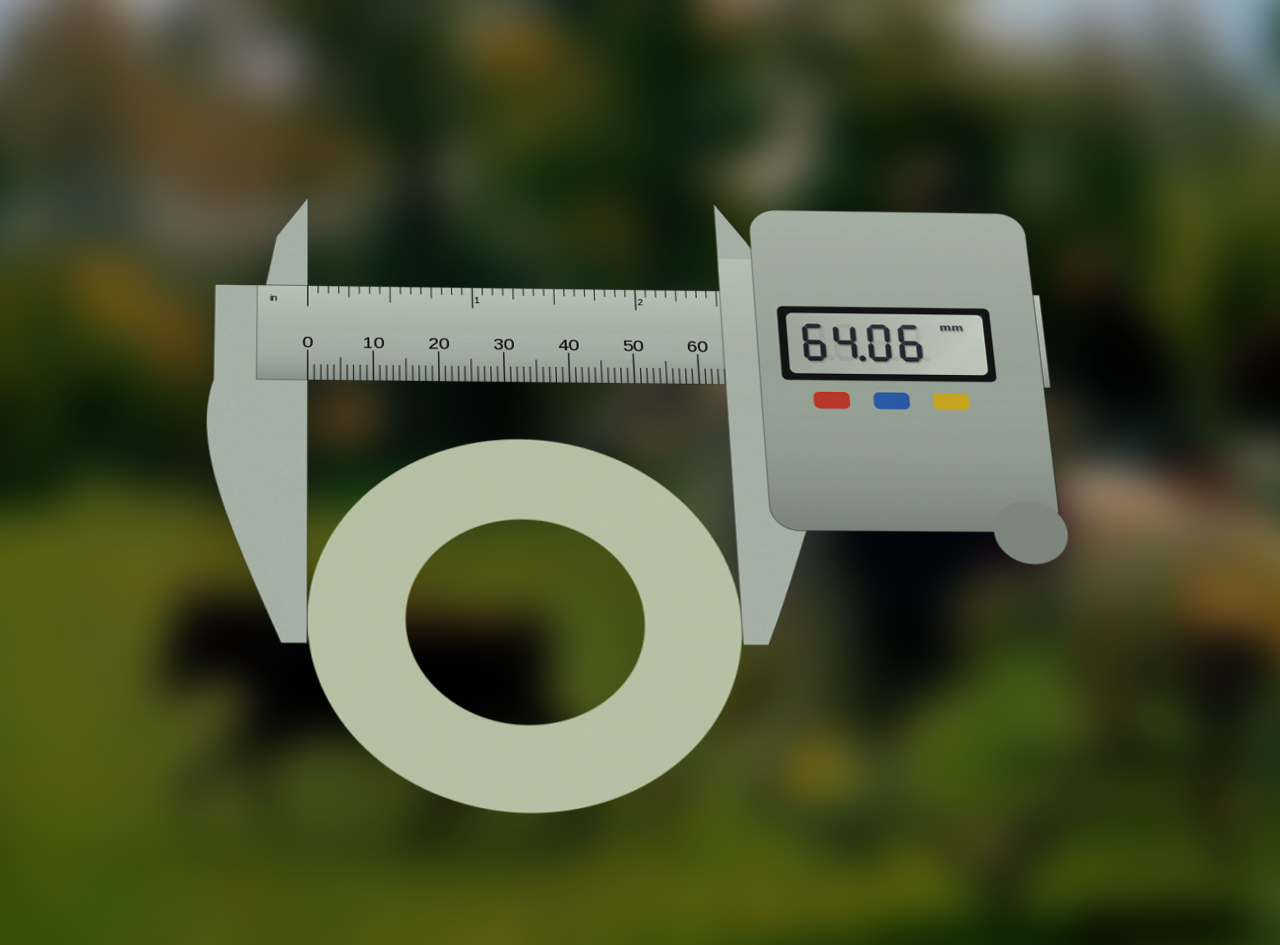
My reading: 64.06,mm
